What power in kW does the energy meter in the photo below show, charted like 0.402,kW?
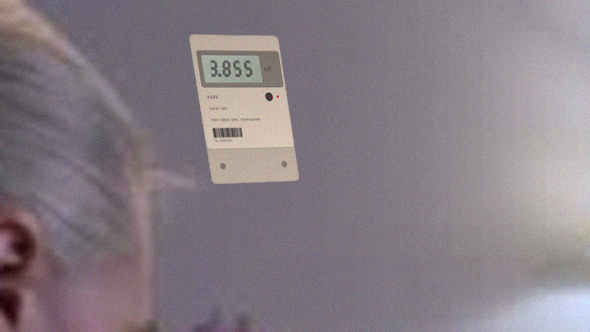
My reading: 3.855,kW
